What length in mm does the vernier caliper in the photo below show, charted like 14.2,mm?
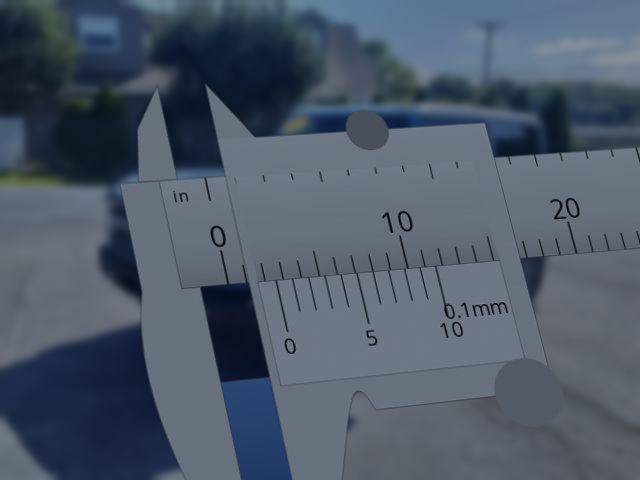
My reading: 2.6,mm
